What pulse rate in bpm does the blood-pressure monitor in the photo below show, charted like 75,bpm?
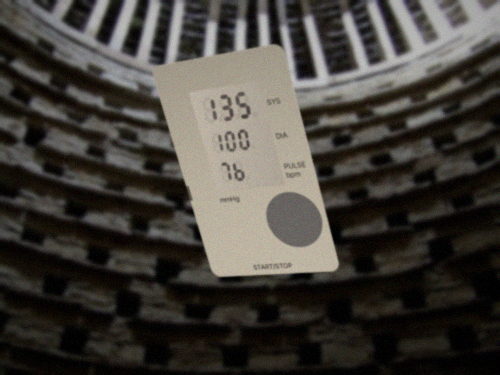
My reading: 76,bpm
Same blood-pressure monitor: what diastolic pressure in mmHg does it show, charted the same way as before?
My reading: 100,mmHg
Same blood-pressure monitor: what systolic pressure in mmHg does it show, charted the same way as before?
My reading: 135,mmHg
